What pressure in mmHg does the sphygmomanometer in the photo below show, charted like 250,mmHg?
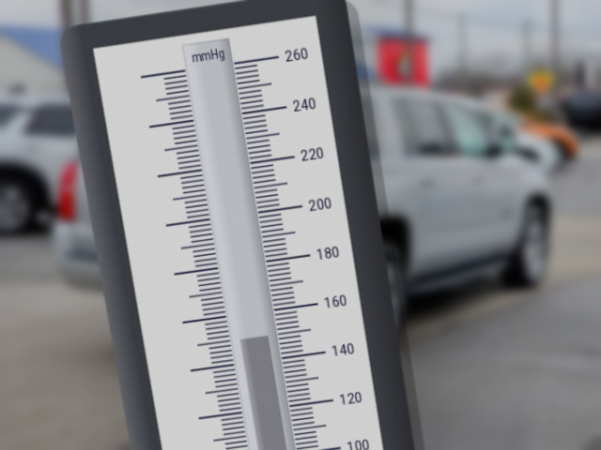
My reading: 150,mmHg
